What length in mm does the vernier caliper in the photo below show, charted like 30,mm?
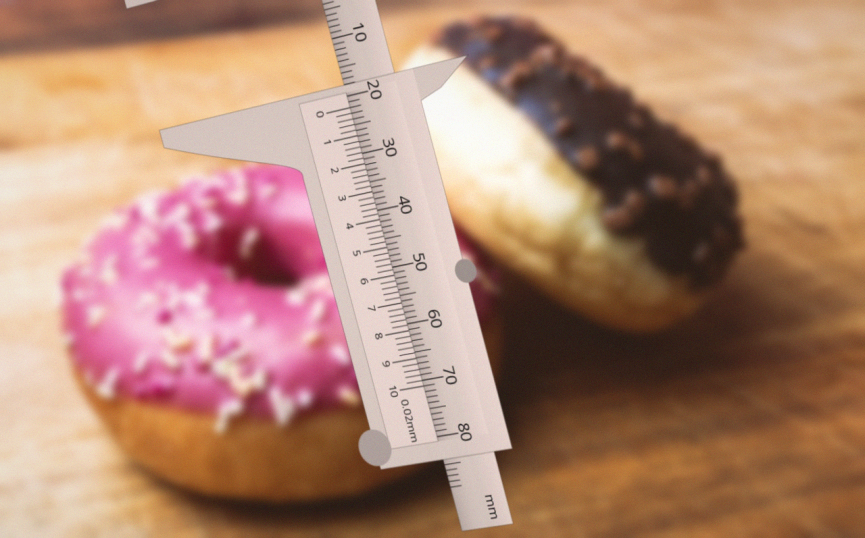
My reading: 22.0,mm
